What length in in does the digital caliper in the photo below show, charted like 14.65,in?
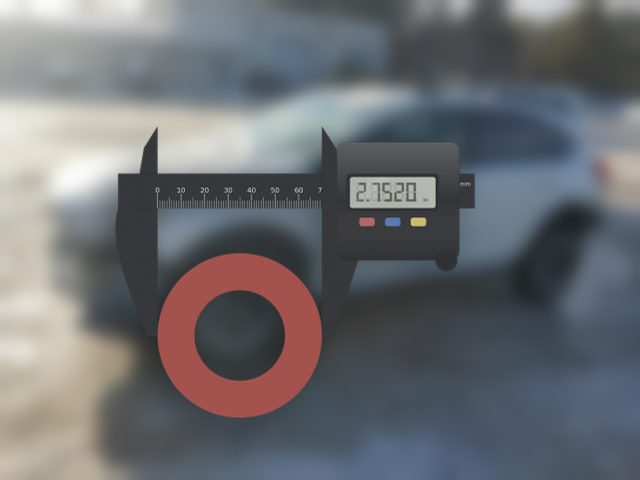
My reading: 2.7520,in
